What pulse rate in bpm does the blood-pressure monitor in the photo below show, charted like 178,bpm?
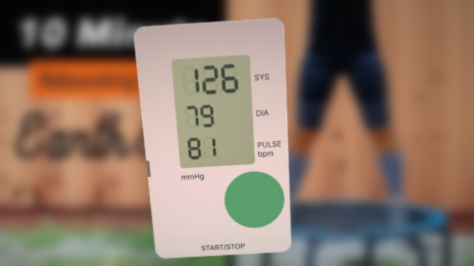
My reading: 81,bpm
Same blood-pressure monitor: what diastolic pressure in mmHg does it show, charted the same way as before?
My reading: 79,mmHg
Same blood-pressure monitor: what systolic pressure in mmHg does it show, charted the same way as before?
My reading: 126,mmHg
